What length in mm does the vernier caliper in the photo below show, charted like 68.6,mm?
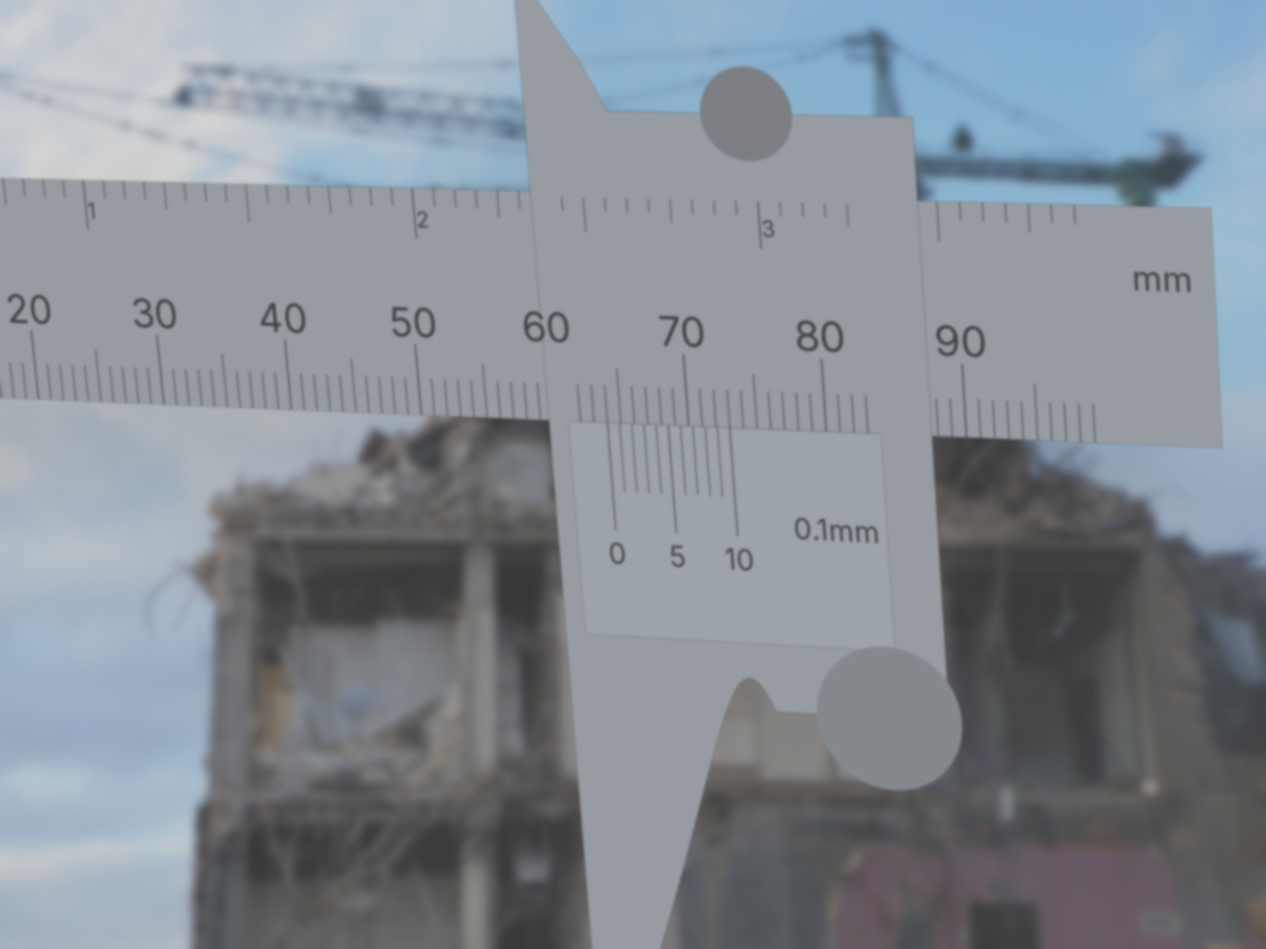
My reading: 64.0,mm
